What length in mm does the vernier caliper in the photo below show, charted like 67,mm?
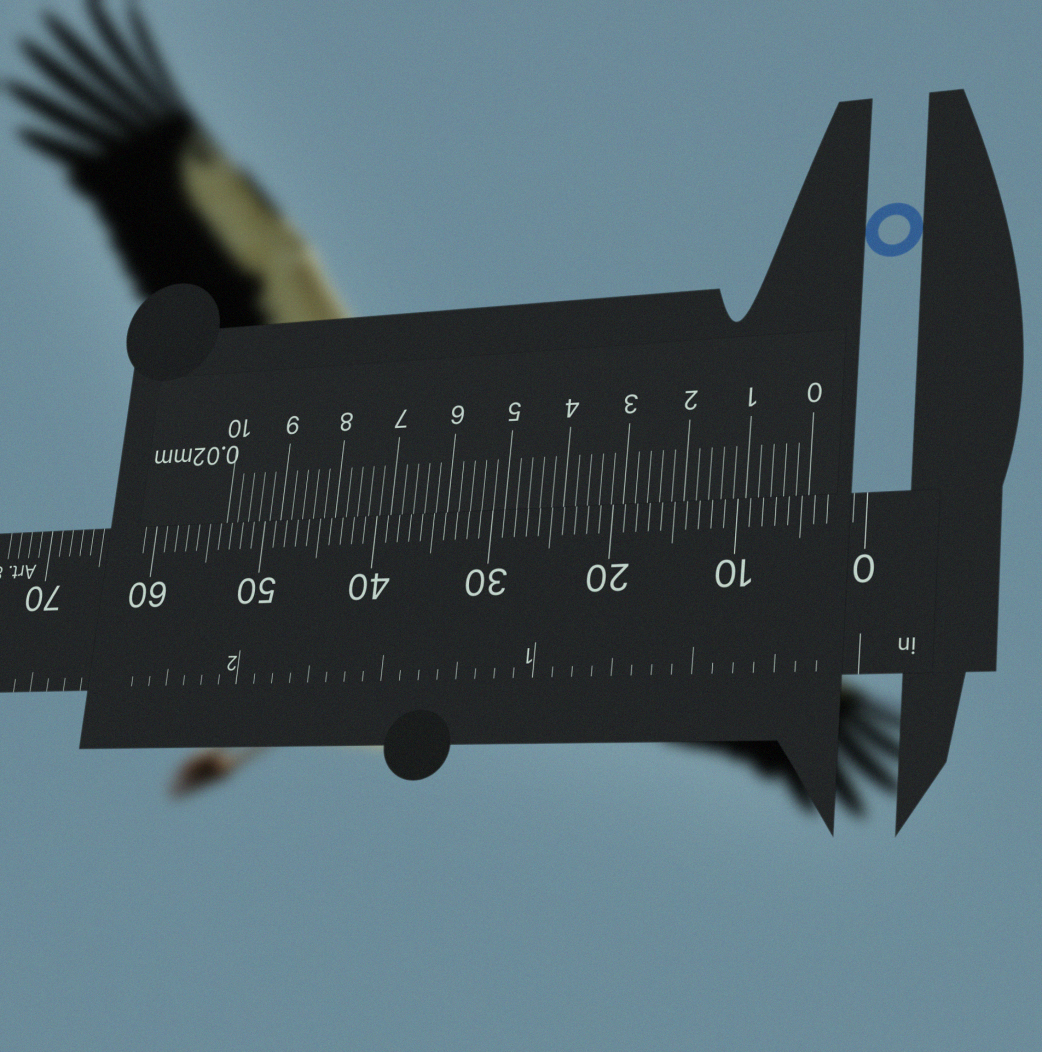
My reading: 4.5,mm
